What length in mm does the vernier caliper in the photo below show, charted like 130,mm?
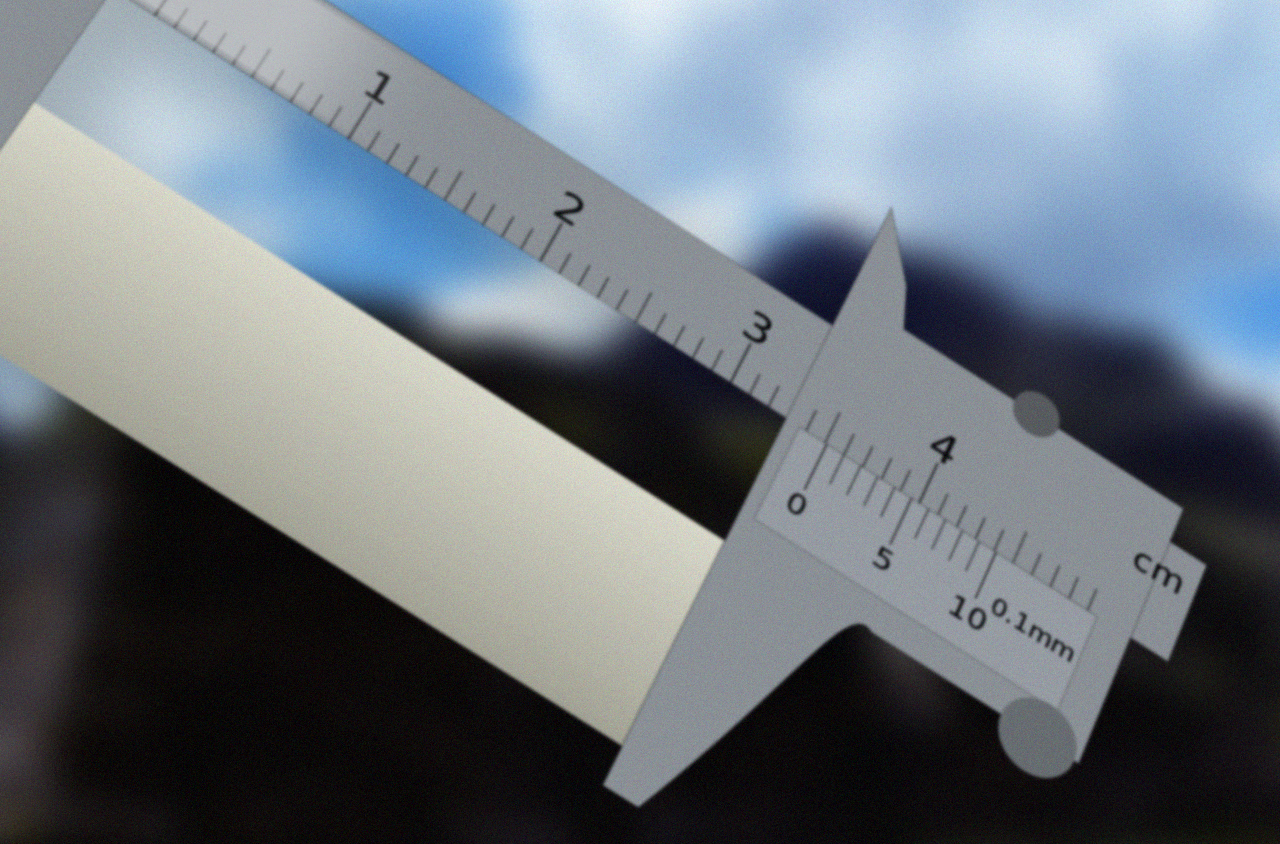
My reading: 35.1,mm
